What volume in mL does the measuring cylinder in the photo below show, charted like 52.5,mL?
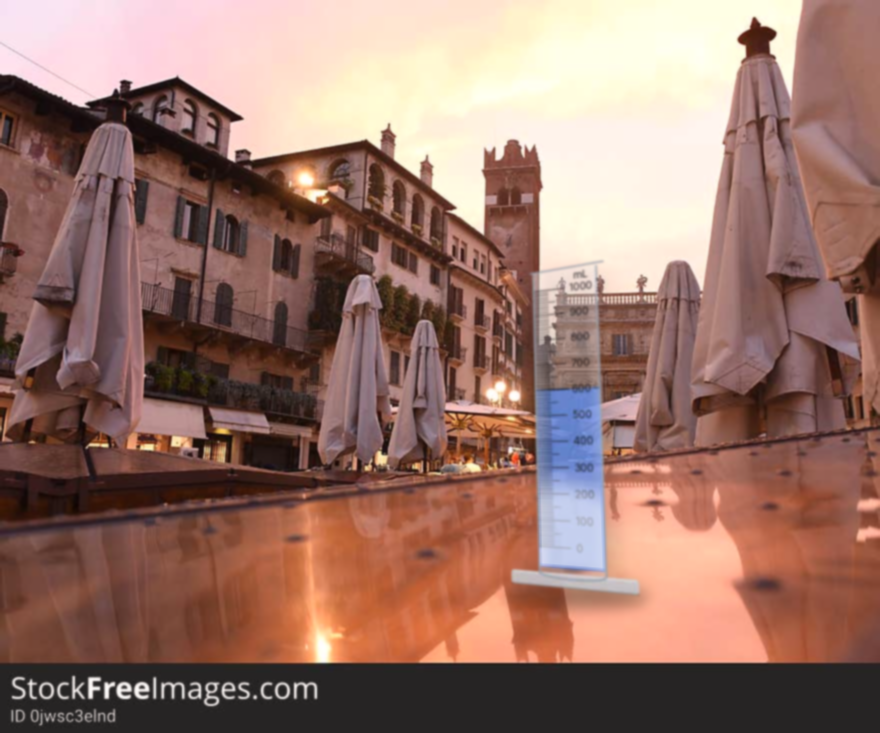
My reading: 600,mL
